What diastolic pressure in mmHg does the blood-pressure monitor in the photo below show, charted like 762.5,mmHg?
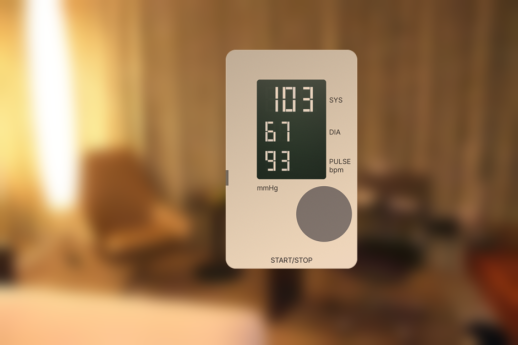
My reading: 67,mmHg
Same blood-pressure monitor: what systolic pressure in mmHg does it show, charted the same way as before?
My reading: 103,mmHg
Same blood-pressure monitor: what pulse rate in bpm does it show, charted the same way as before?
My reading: 93,bpm
